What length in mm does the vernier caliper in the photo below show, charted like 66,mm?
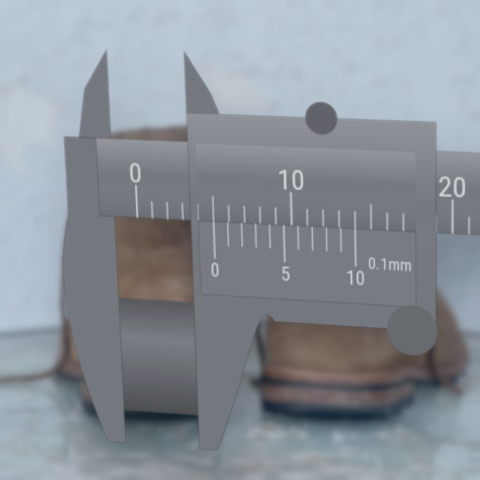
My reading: 5.0,mm
